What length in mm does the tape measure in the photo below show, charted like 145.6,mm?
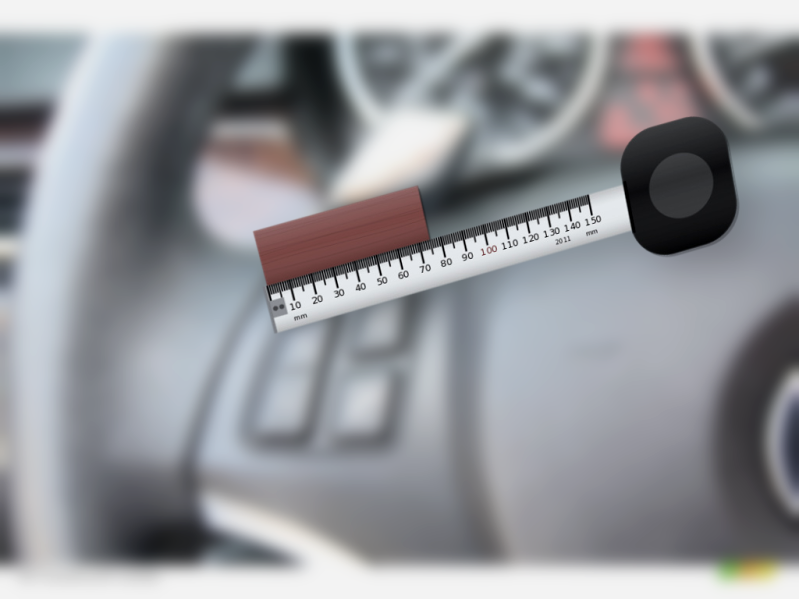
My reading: 75,mm
